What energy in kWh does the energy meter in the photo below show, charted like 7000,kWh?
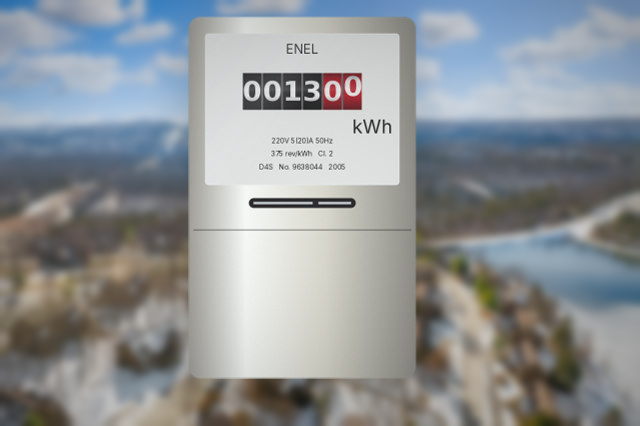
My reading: 13.00,kWh
